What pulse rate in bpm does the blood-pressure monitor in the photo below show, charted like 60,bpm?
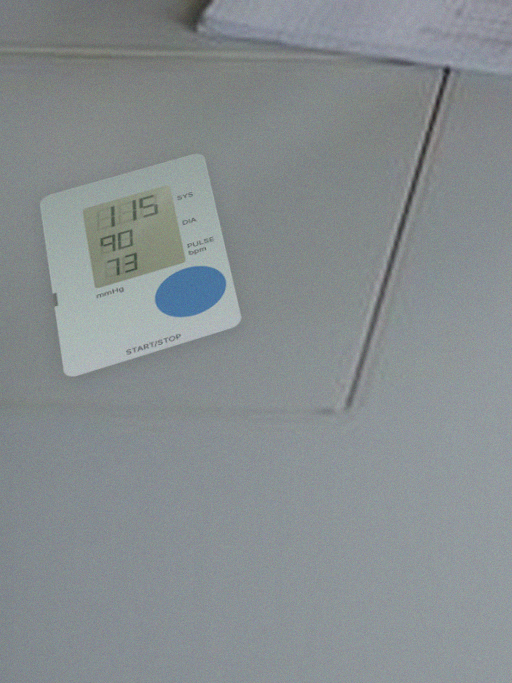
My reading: 73,bpm
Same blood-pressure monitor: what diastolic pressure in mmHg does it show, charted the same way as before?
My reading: 90,mmHg
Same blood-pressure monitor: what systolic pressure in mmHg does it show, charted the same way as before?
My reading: 115,mmHg
